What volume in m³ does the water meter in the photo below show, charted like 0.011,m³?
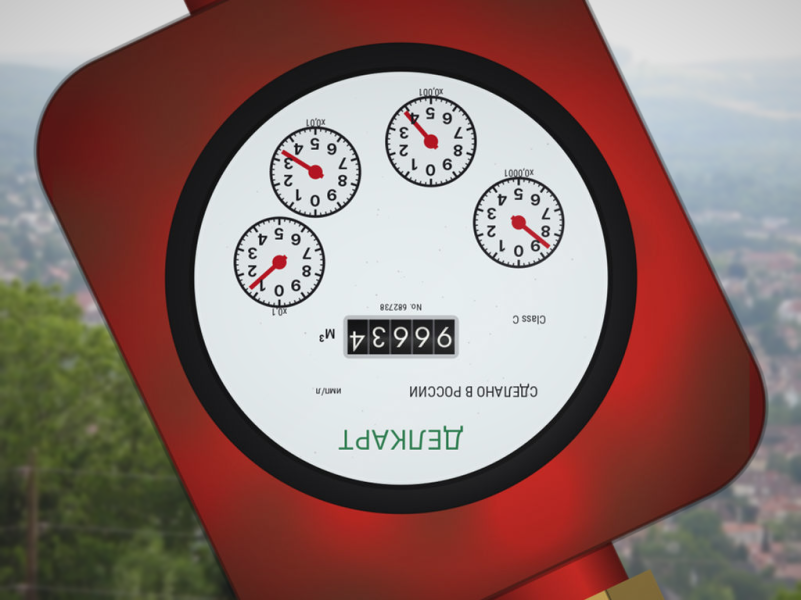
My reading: 96634.1338,m³
